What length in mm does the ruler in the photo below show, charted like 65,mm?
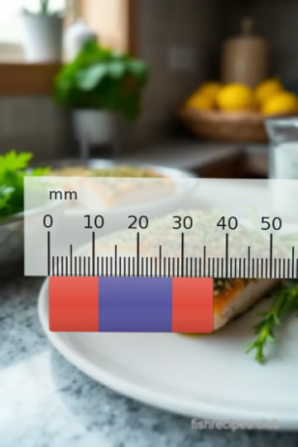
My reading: 37,mm
